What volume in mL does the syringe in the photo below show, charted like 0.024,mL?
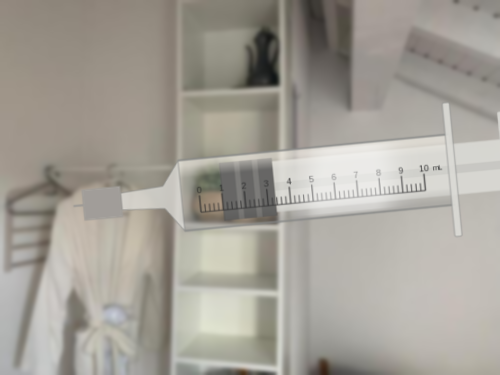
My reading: 1,mL
